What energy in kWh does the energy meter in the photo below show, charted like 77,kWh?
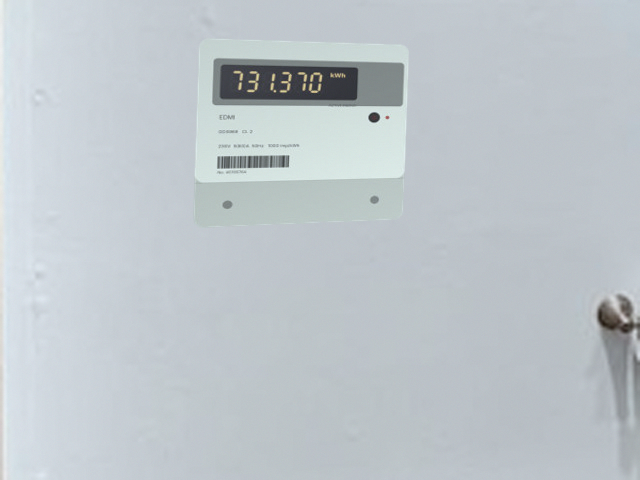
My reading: 731.370,kWh
